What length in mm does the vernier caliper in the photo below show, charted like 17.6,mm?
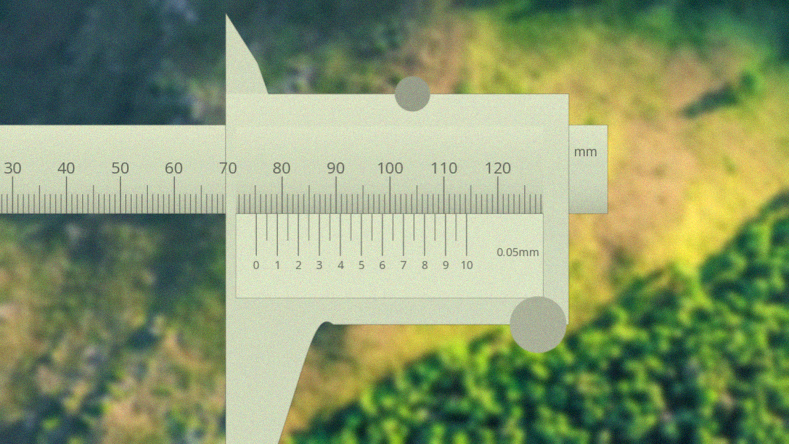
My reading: 75.2,mm
